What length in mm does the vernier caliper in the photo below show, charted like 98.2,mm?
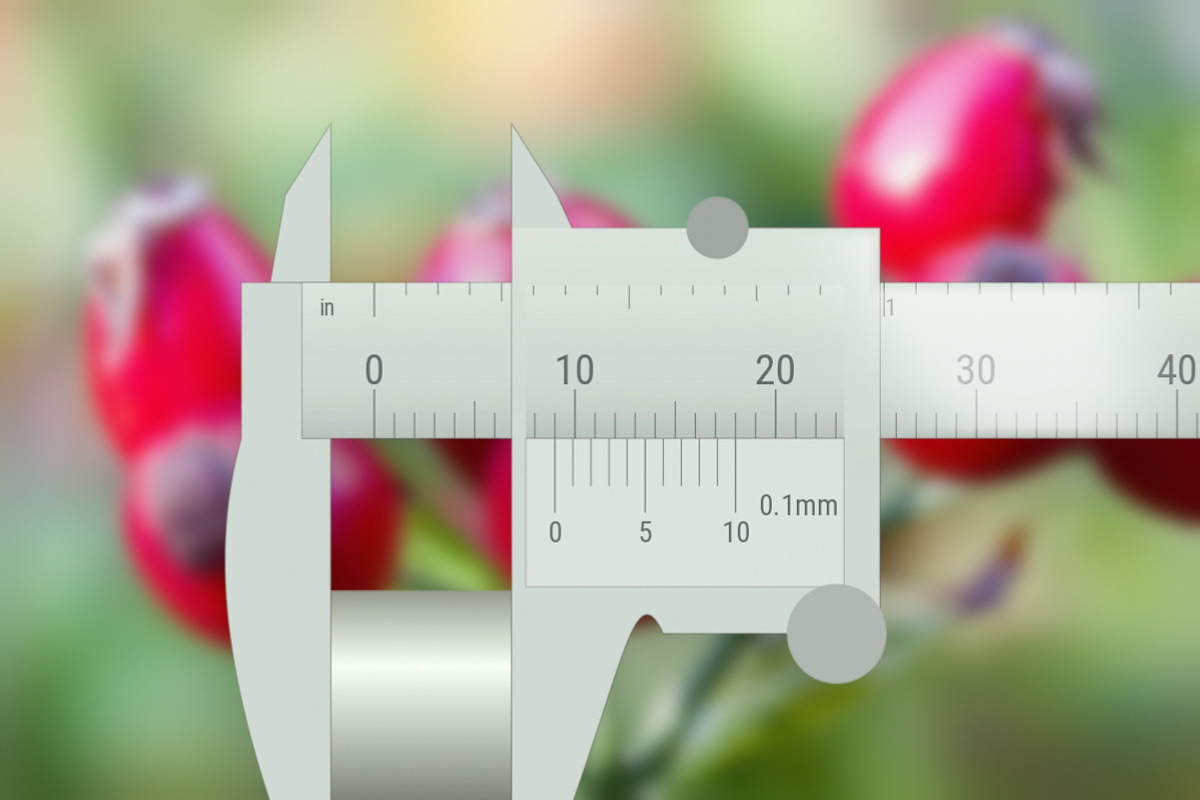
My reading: 9.0,mm
